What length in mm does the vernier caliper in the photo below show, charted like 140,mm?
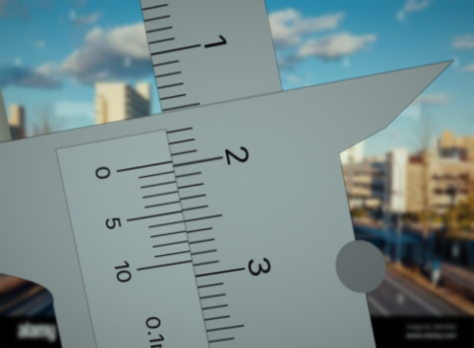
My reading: 19.6,mm
